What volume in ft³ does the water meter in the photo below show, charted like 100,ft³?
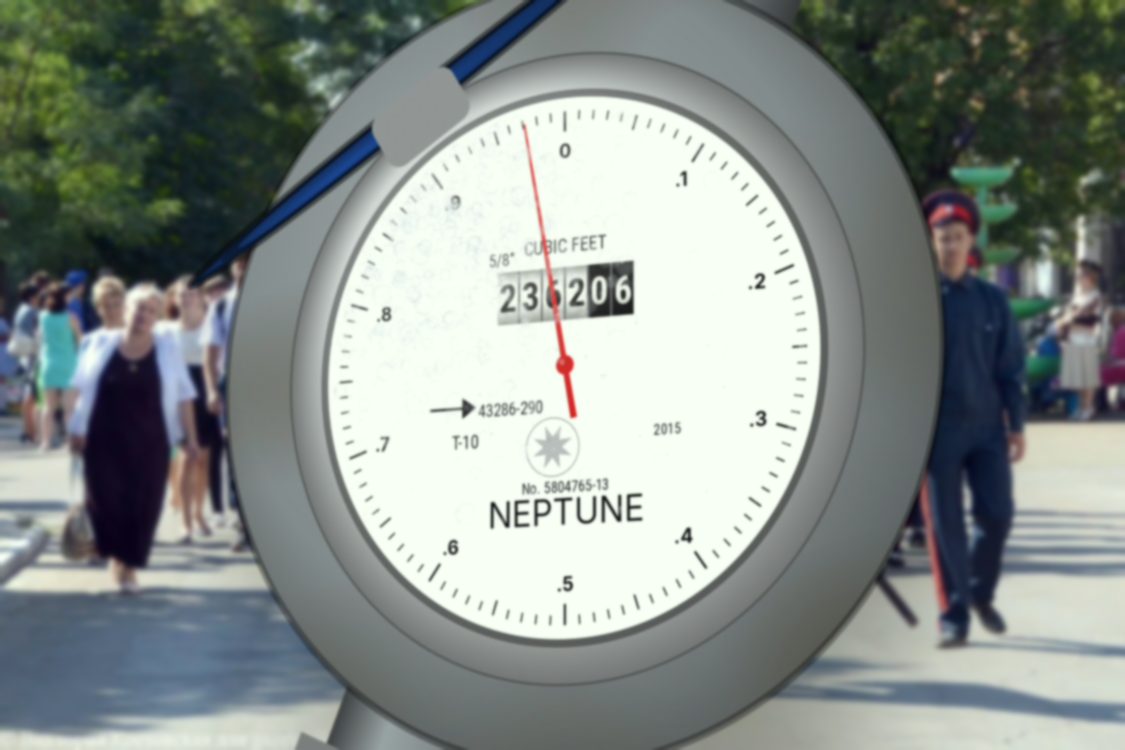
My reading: 236205.97,ft³
